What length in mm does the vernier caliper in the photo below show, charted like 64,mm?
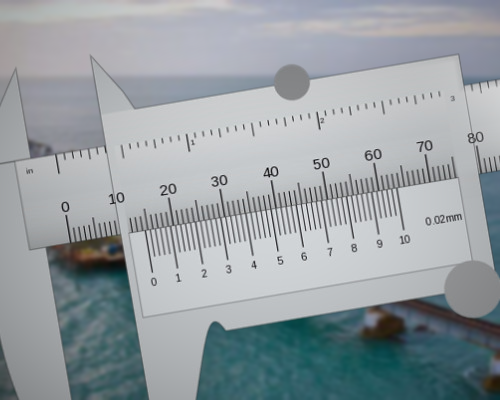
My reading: 14.5,mm
